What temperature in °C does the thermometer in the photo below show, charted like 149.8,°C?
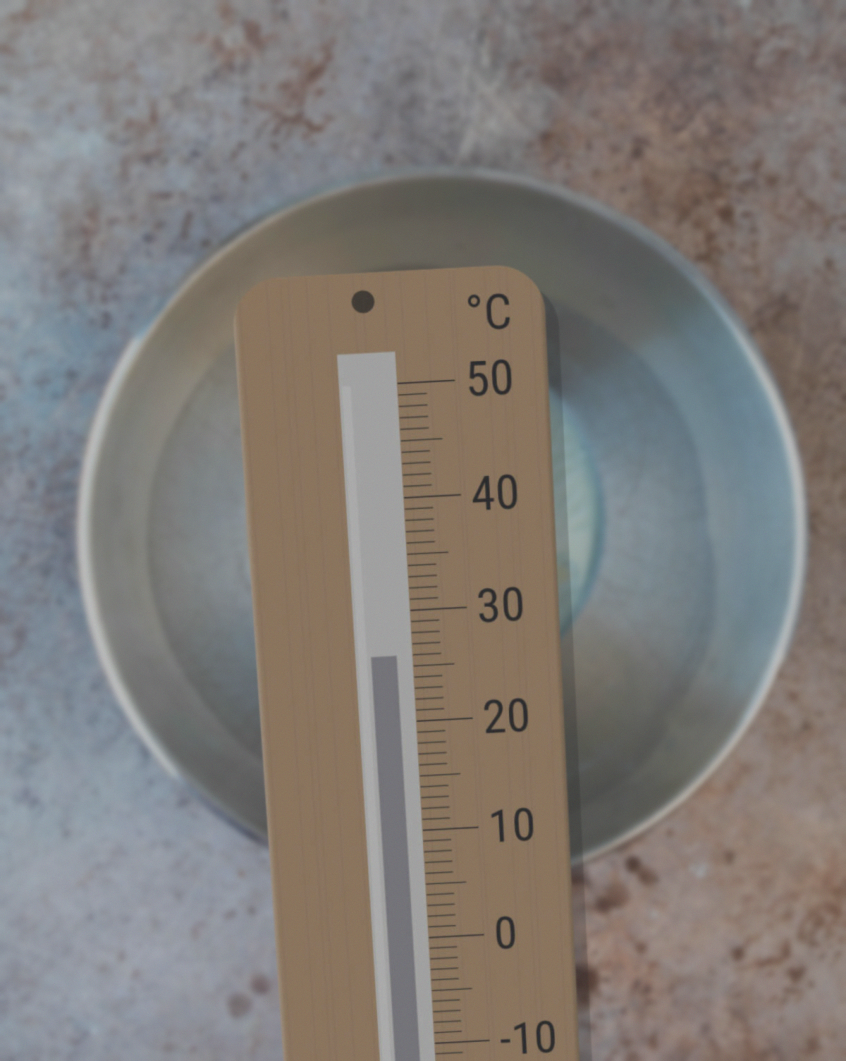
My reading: 26,°C
